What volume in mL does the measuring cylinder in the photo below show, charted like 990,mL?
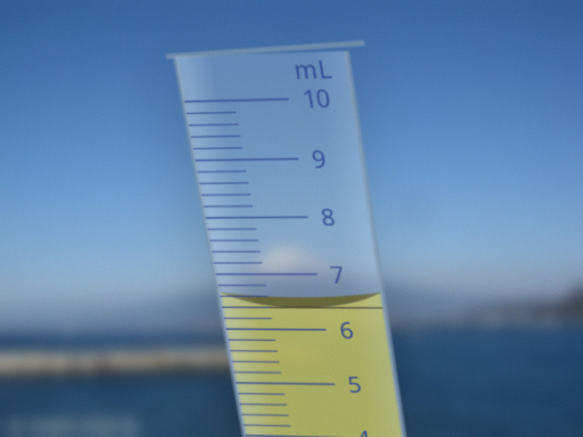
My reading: 6.4,mL
